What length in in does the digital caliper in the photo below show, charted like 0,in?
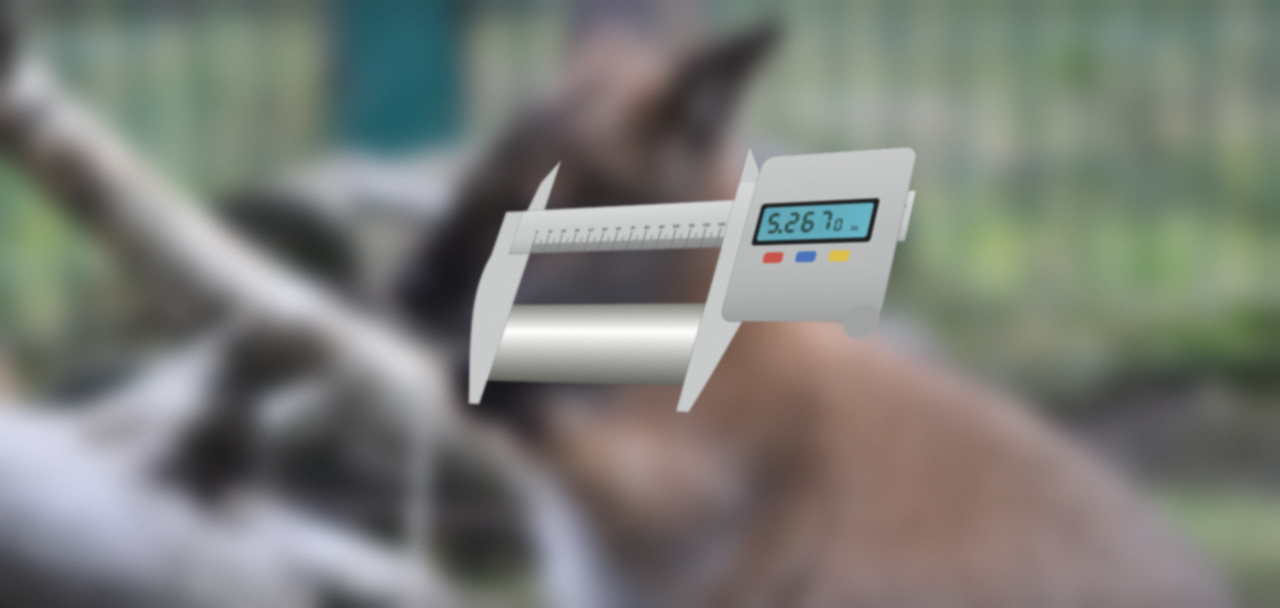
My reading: 5.2670,in
